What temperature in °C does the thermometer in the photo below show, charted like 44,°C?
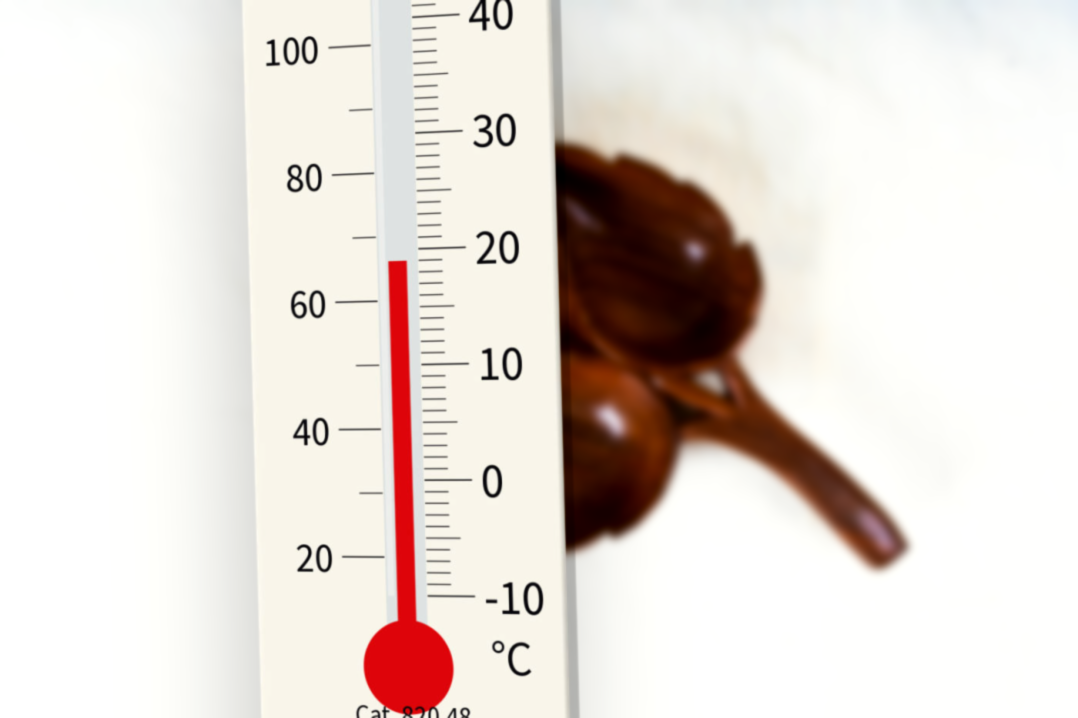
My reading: 19,°C
